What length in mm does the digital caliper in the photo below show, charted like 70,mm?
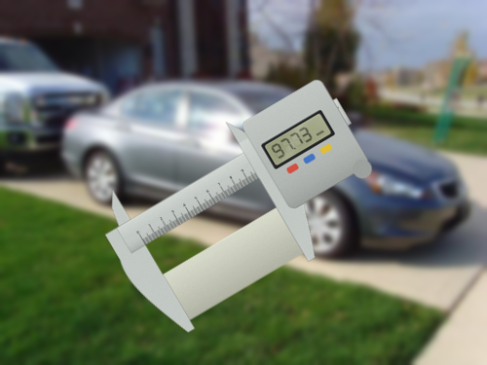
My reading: 97.73,mm
